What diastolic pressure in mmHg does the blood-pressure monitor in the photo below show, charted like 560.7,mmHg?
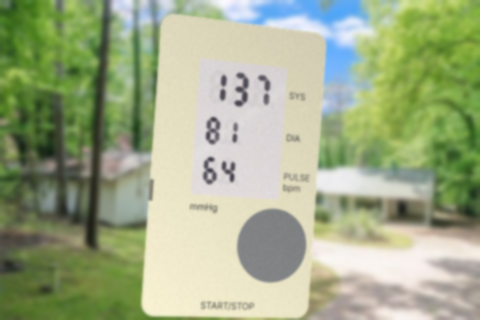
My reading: 81,mmHg
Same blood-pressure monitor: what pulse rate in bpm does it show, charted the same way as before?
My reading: 64,bpm
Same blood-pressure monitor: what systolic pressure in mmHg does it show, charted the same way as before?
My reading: 137,mmHg
